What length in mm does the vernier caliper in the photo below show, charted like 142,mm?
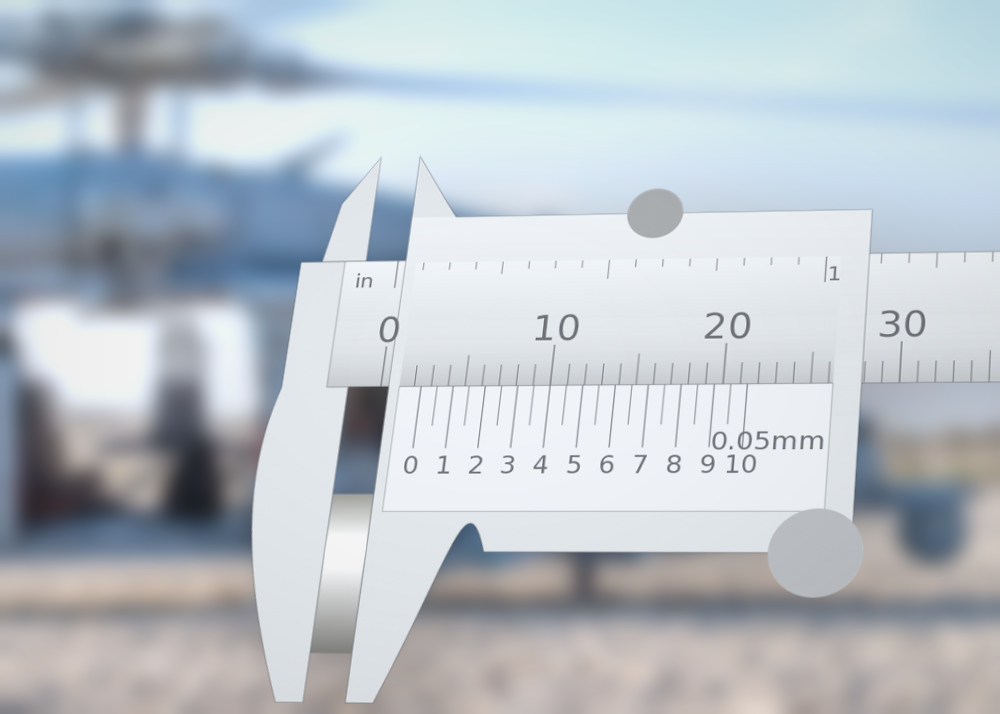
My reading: 2.4,mm
